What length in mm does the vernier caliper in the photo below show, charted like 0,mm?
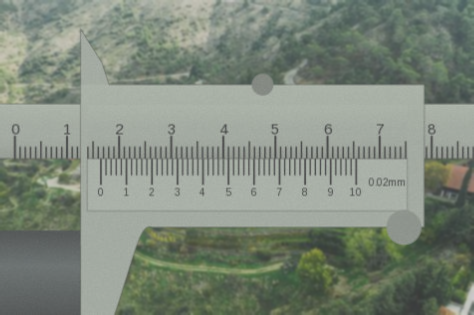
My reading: 16.5,mm
